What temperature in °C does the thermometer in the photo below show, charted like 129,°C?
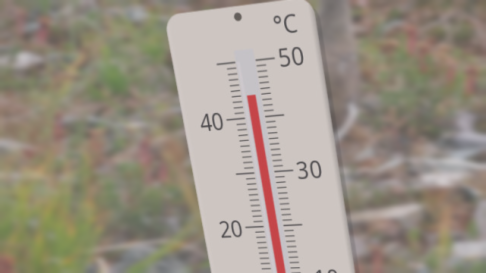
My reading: 44,°C
